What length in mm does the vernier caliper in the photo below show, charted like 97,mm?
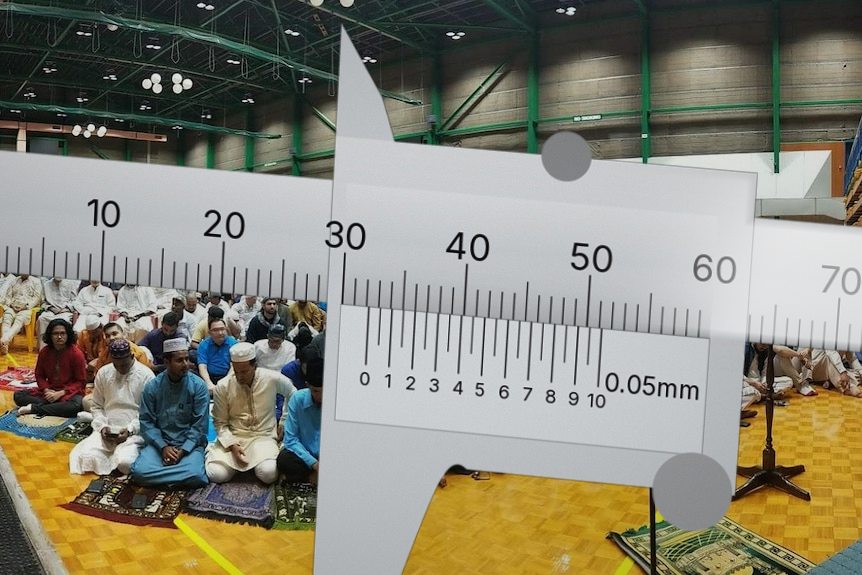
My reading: 32.2,mm
